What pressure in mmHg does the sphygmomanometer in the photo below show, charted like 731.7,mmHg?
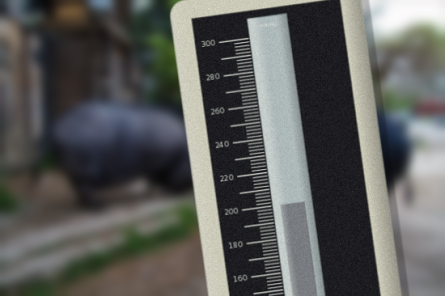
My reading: 200,mmHg
